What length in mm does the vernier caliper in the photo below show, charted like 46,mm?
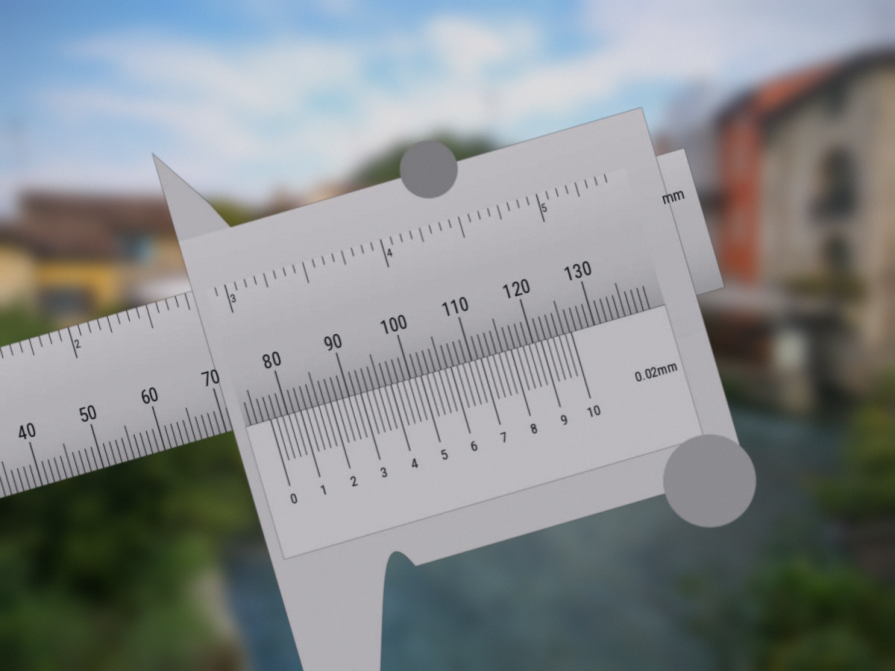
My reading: 77.2,mm
